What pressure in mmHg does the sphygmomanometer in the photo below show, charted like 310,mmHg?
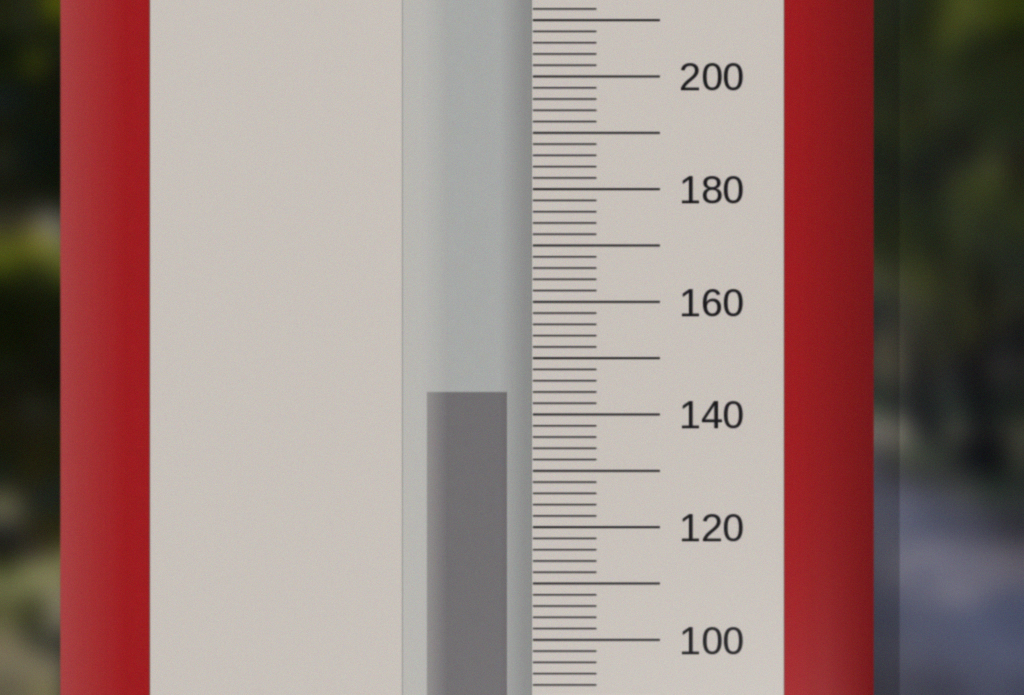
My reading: 144,mmHg
